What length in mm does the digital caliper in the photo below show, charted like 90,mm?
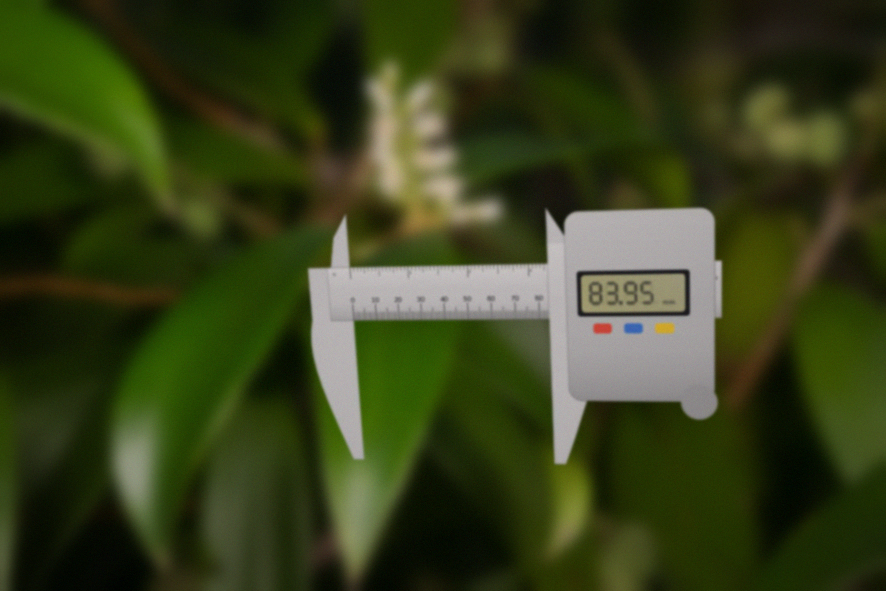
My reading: 83.95,mm
